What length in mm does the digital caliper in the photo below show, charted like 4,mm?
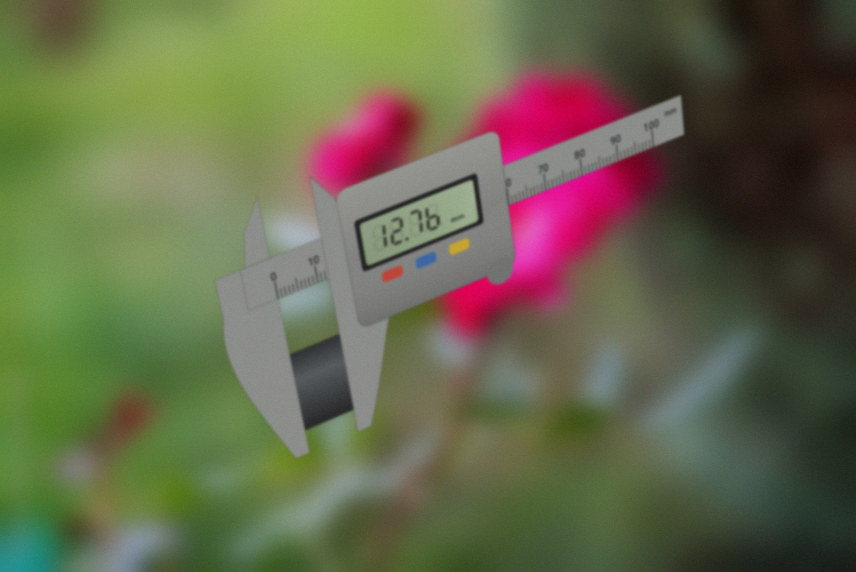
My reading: 12.76,mm
